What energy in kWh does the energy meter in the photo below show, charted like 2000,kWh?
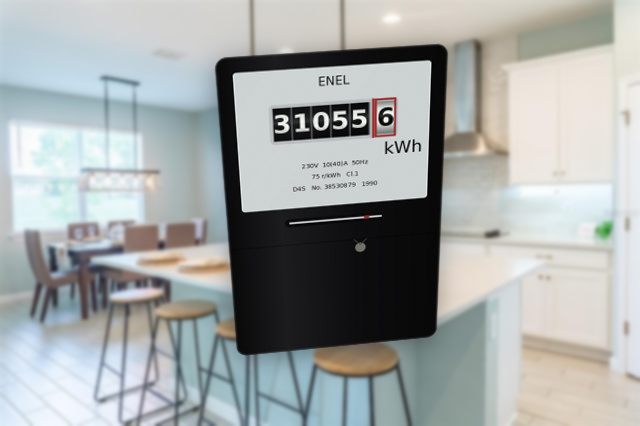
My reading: 31055.6,kWh
